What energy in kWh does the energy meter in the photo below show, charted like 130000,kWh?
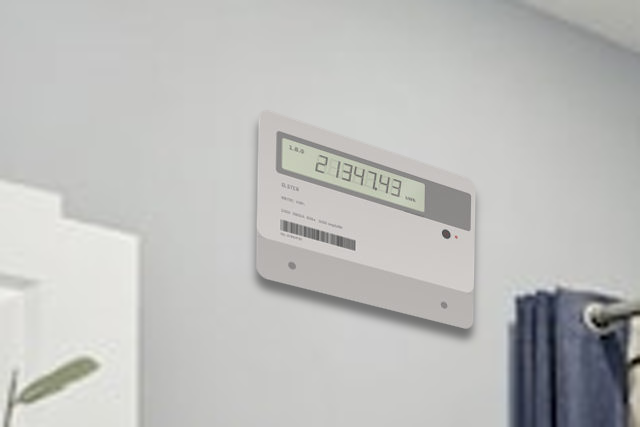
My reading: 21347.43,kWh
